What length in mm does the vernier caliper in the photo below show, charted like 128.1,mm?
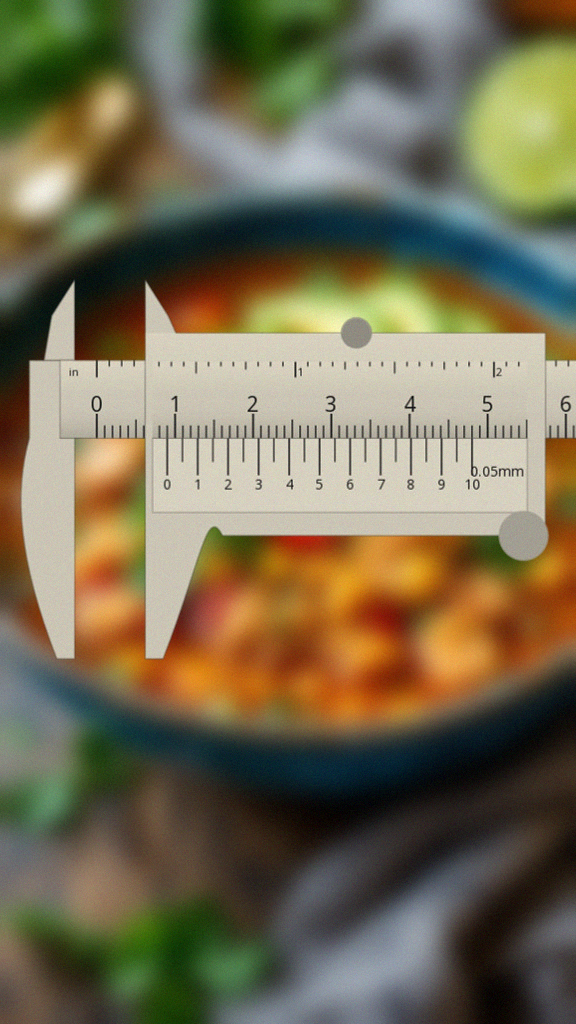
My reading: 9.0,mm
